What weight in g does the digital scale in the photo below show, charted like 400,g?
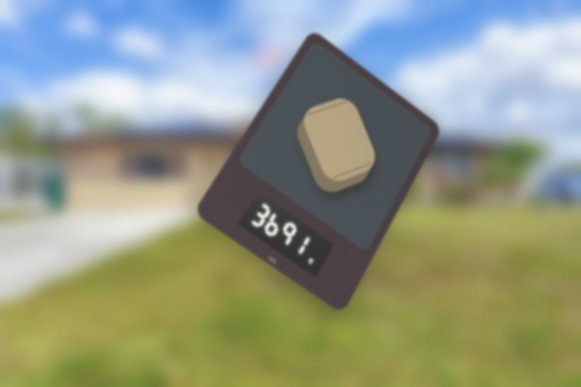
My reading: 3691,g
